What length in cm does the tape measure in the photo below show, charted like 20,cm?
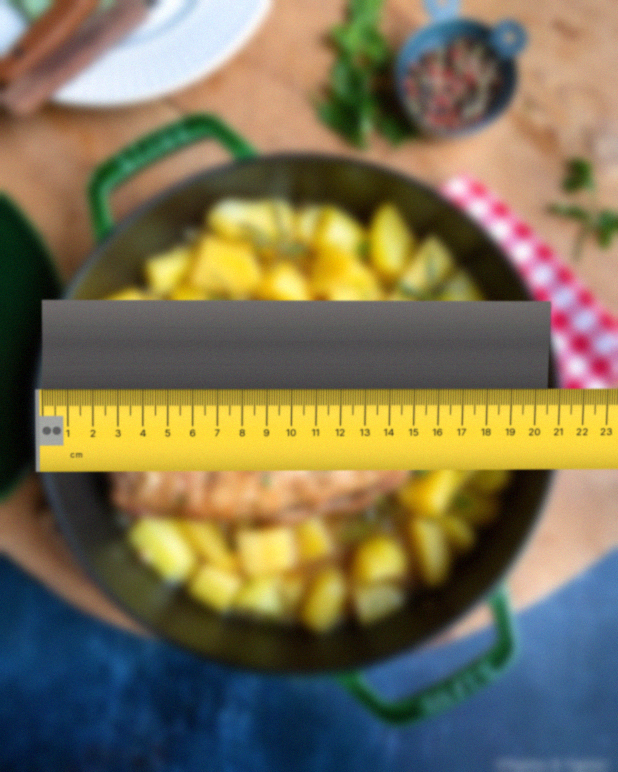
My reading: 20.5,cm
